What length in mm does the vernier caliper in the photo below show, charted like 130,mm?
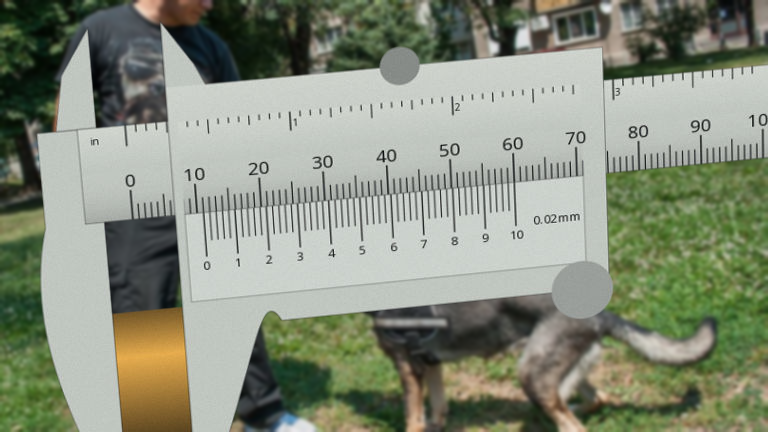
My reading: 11.0,mm
